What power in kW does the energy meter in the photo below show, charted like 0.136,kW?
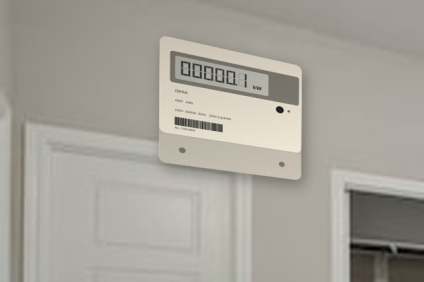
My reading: 0.1,kW
